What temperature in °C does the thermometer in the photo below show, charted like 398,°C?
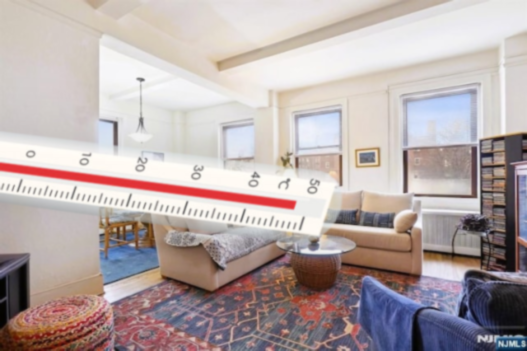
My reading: 48,°C
